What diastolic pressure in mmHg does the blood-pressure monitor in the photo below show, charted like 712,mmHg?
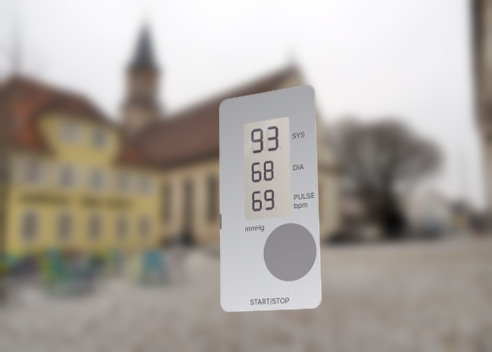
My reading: 68,mmHg
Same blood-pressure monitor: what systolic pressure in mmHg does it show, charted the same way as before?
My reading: 93,mmHg
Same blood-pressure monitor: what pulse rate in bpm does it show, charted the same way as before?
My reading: 69,bpm
